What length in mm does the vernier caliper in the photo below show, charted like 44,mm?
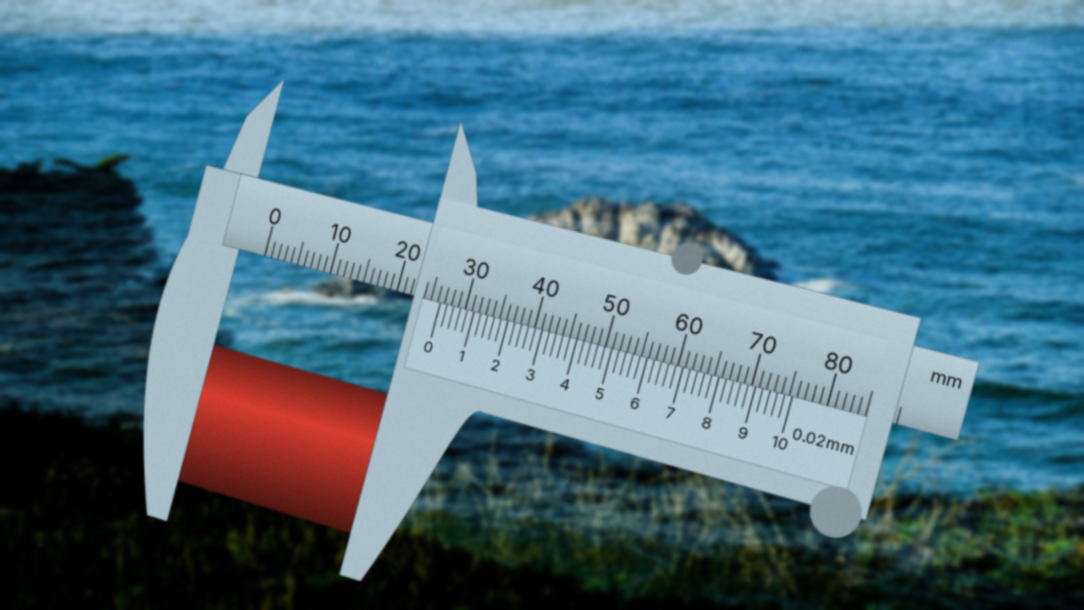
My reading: 26.4,mm
